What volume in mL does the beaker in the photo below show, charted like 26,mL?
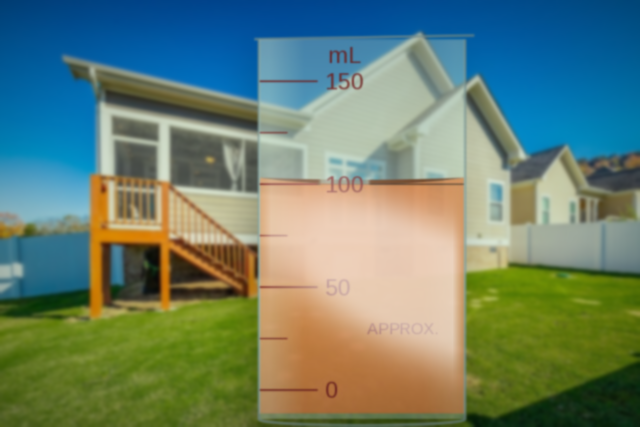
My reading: 100,mL
